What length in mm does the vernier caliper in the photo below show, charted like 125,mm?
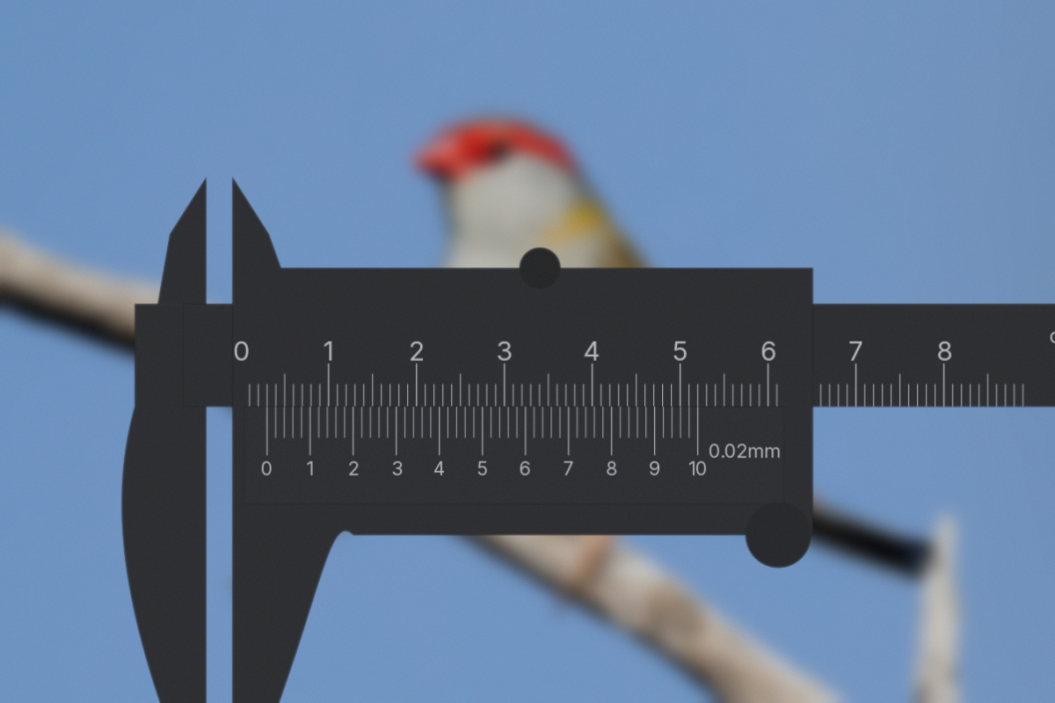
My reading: 3.0,mm
